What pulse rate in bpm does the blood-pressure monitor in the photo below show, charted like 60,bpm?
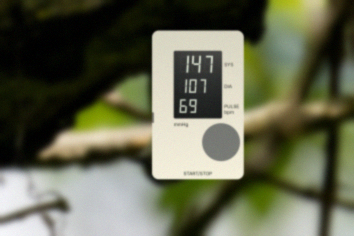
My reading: 69,bpm
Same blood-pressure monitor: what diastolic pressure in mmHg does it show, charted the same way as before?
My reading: 107,mmHg
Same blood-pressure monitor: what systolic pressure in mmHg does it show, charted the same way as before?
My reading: 147,mmHg
